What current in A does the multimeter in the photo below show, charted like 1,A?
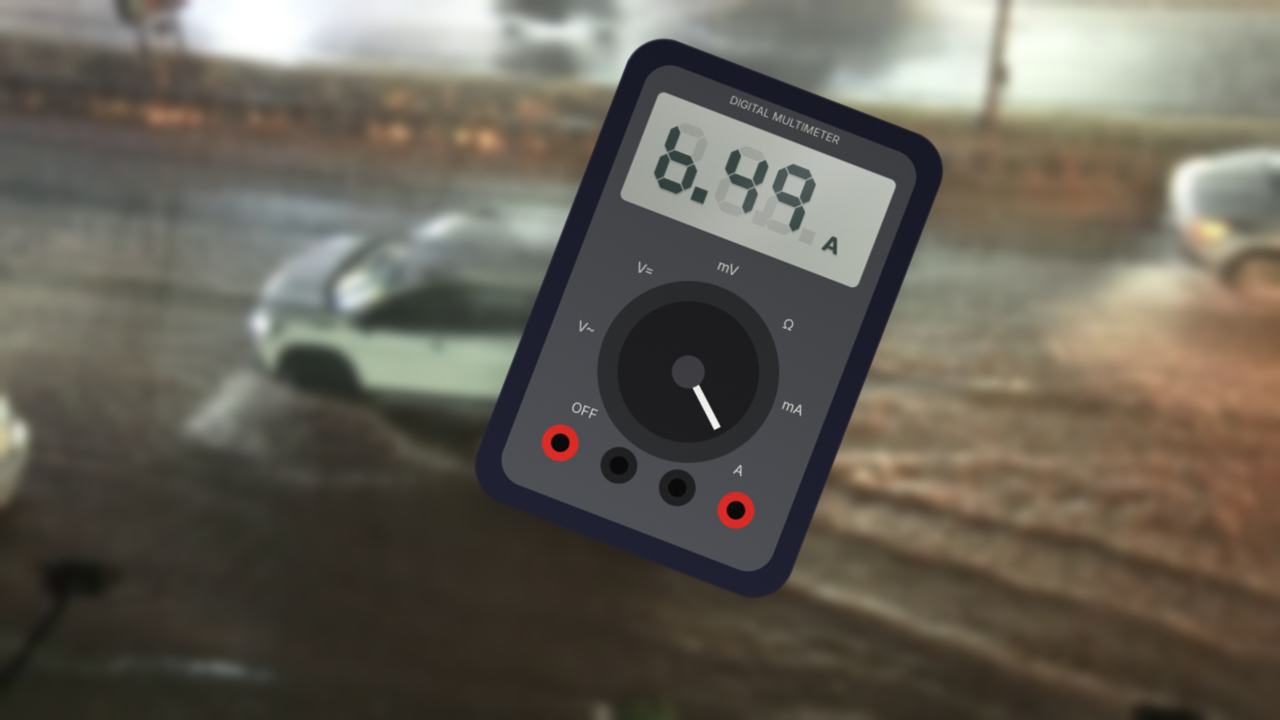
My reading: 6.49,A
